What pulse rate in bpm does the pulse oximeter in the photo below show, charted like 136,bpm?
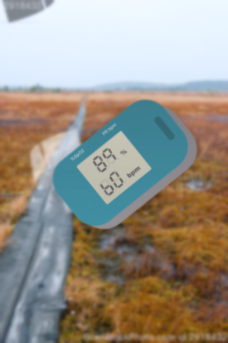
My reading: 60,bpm
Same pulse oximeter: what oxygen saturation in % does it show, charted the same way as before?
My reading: 89,%
